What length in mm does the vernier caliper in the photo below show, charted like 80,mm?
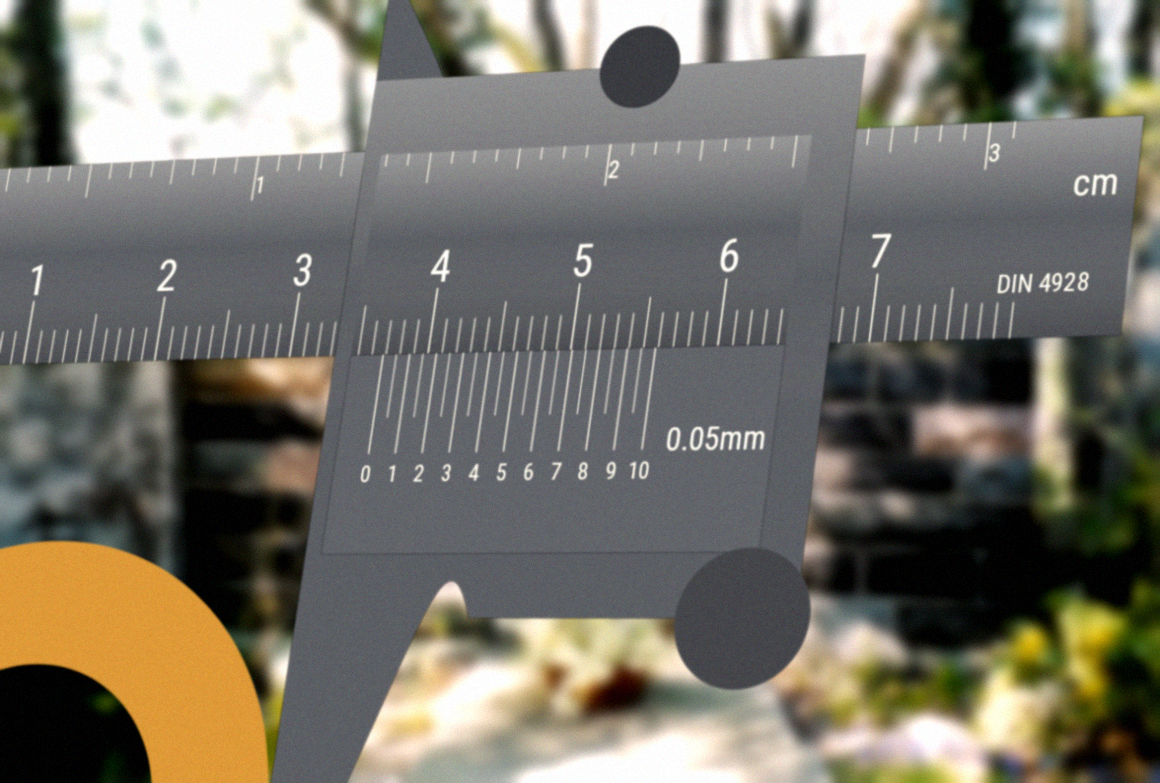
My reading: 36.8,mm
